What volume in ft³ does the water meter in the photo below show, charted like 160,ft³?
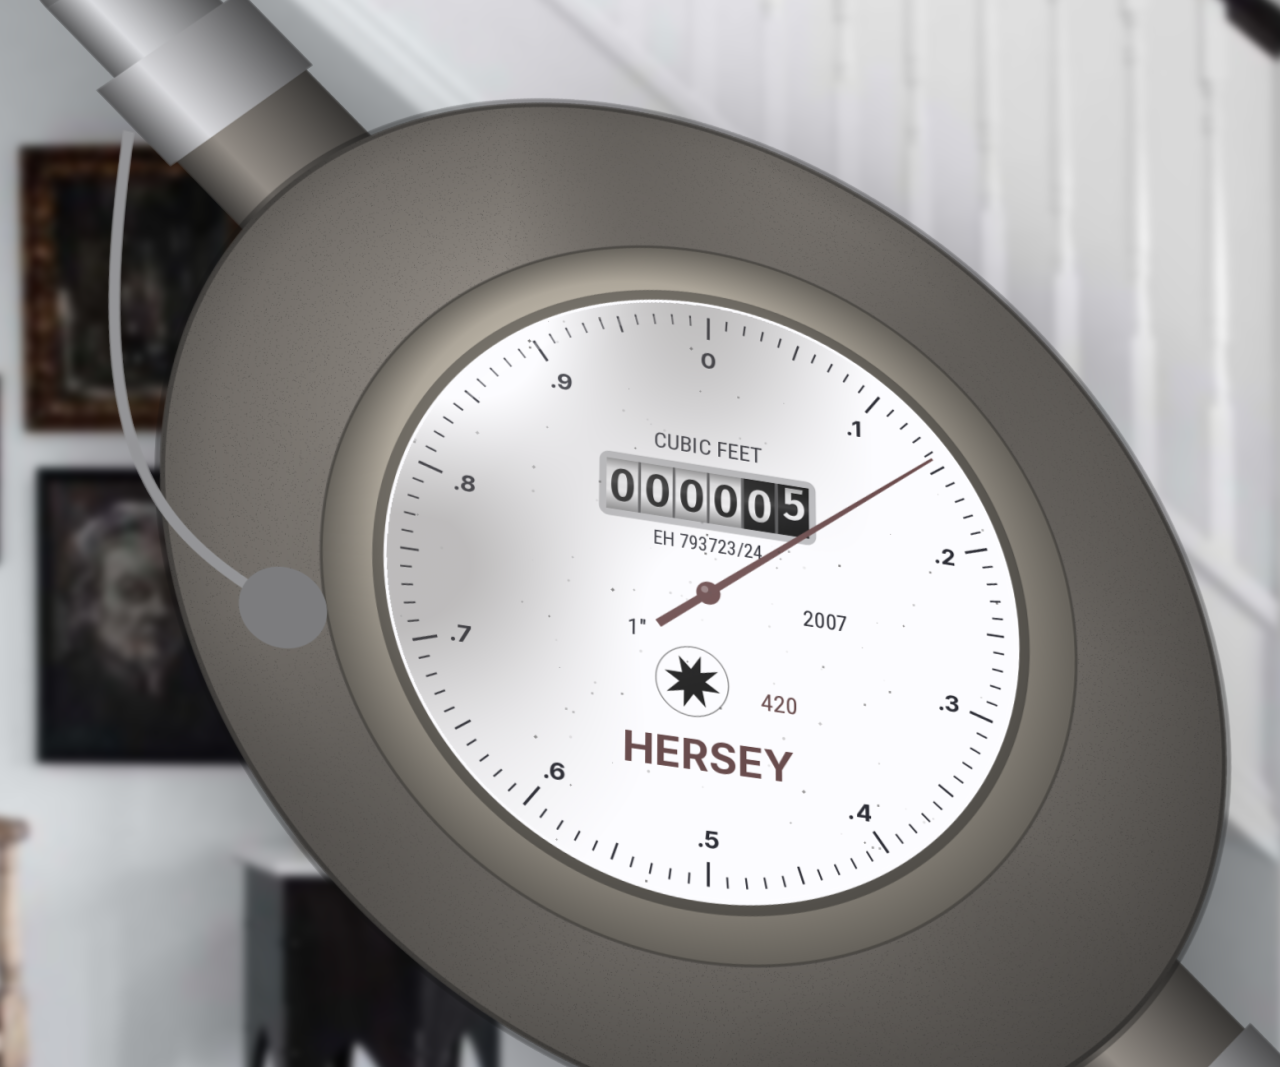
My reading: 5.14,ft³
